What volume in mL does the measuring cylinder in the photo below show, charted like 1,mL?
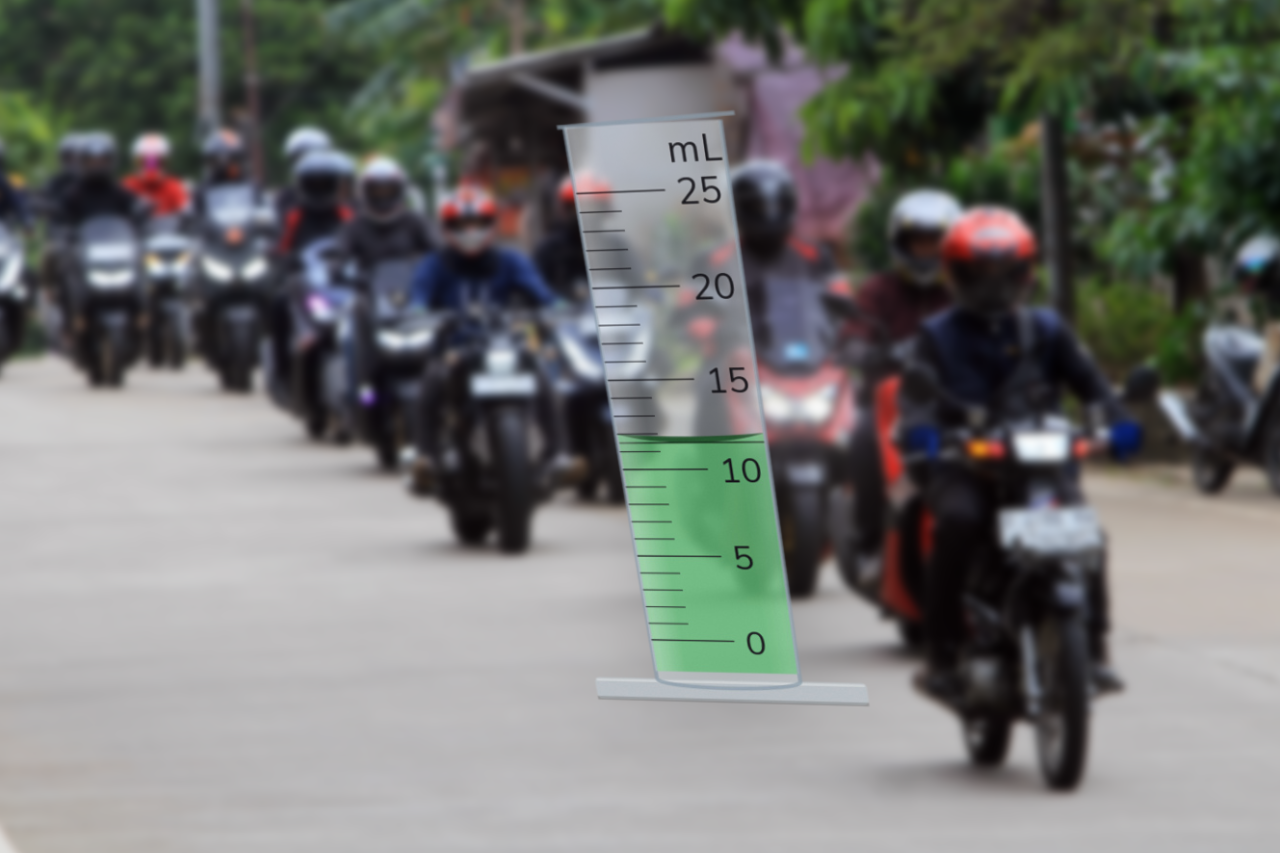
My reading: 11.5,mL
